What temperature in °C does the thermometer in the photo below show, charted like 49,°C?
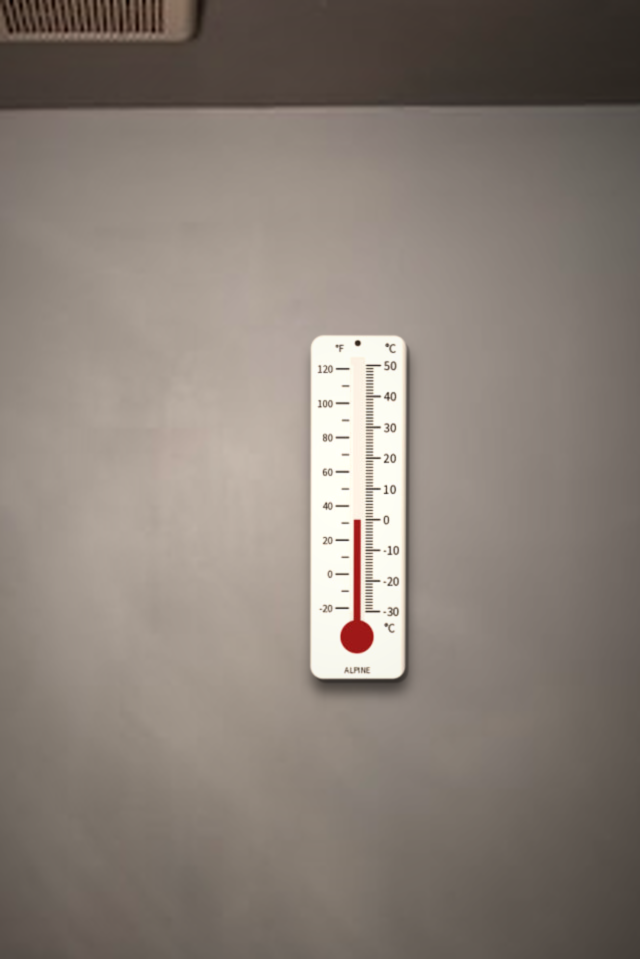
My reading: 0,°C
